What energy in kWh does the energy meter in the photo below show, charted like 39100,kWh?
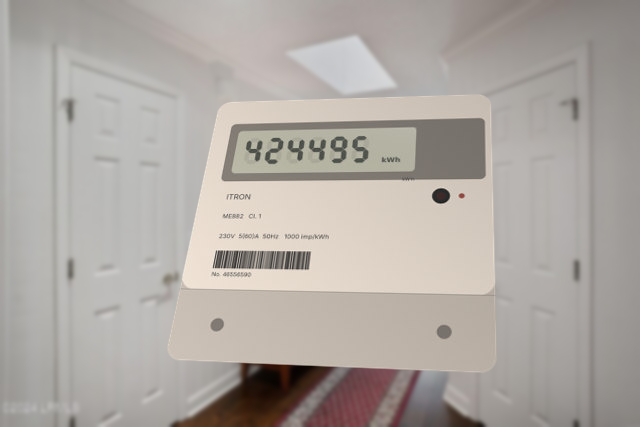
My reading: 424495,kWh
